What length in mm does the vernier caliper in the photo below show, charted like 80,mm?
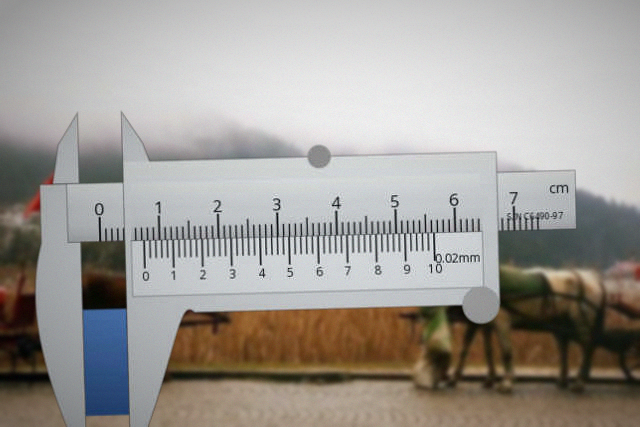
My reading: 7.4,mm
